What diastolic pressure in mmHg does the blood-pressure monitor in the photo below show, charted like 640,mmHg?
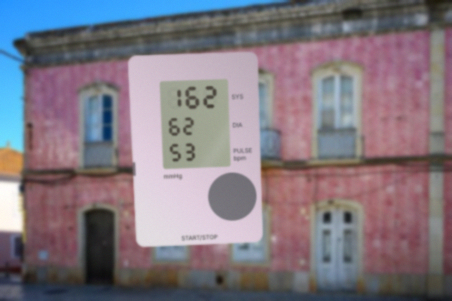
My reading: 62,mmHg
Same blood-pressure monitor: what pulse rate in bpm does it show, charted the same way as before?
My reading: 53,bpm
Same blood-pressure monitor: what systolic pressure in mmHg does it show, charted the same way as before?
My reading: 162,mmHg
